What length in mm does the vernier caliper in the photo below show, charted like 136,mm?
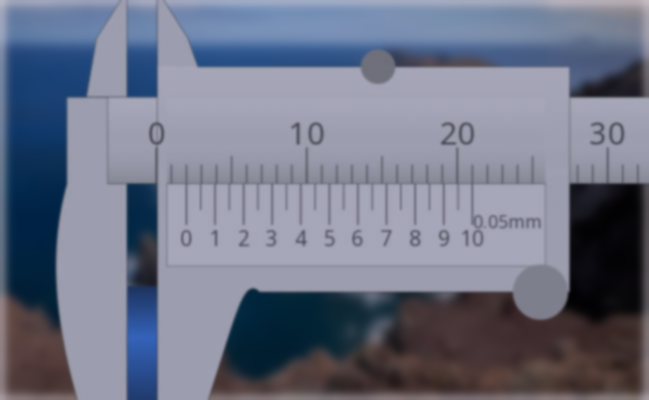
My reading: 2.0,mm
